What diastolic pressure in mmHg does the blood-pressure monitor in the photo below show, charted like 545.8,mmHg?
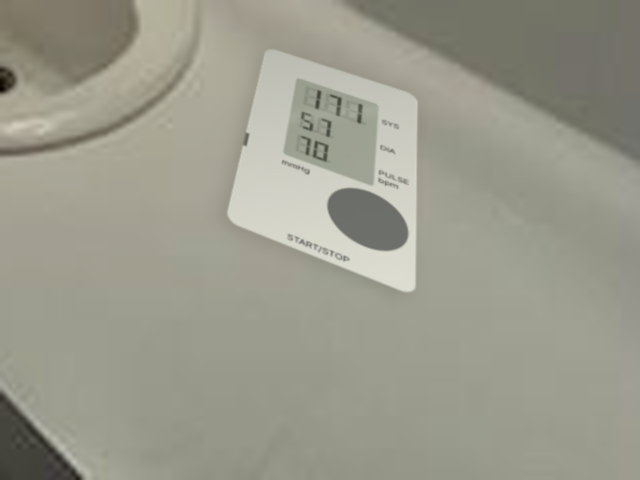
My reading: 57,mmHg
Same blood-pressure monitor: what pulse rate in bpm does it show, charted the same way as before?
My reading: 70,bpm
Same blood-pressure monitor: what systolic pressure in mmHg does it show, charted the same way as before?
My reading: 171,mmHg
